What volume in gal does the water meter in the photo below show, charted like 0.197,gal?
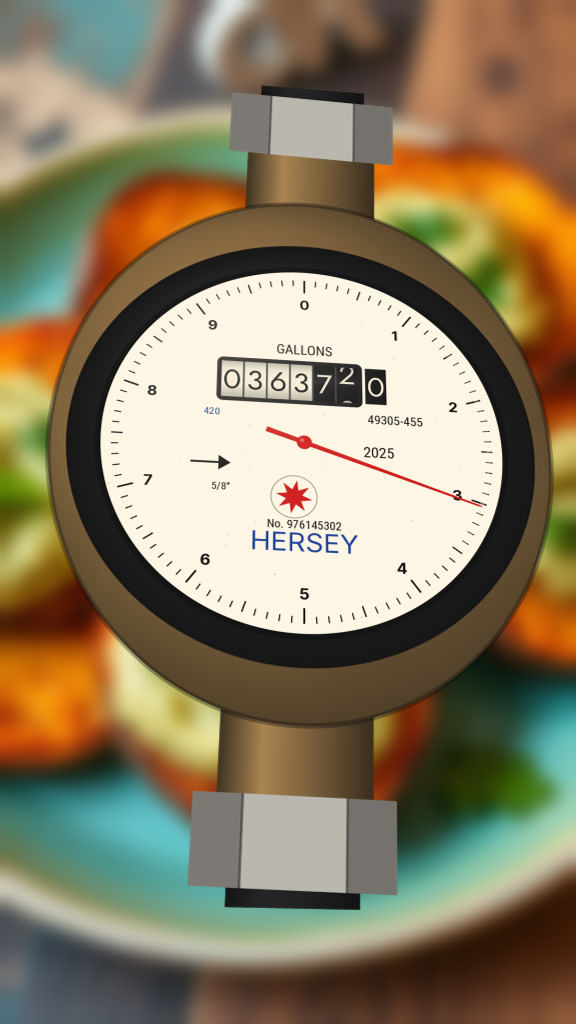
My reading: 363723.0,gal
